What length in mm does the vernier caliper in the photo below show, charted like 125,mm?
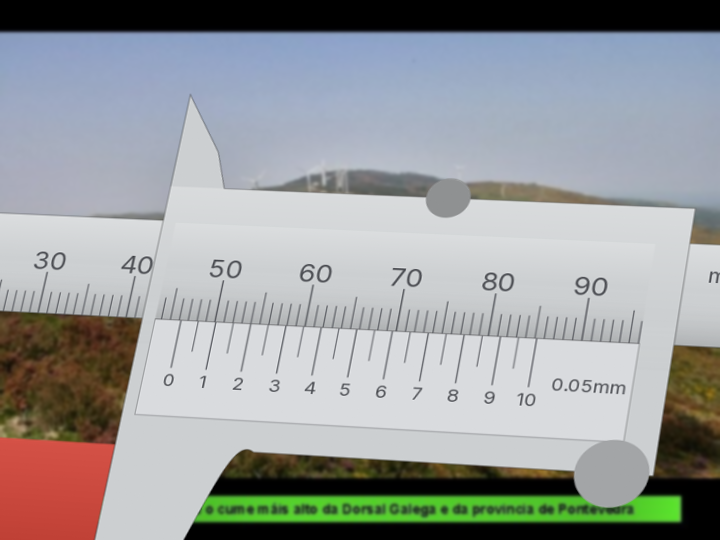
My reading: 46.2,mm
